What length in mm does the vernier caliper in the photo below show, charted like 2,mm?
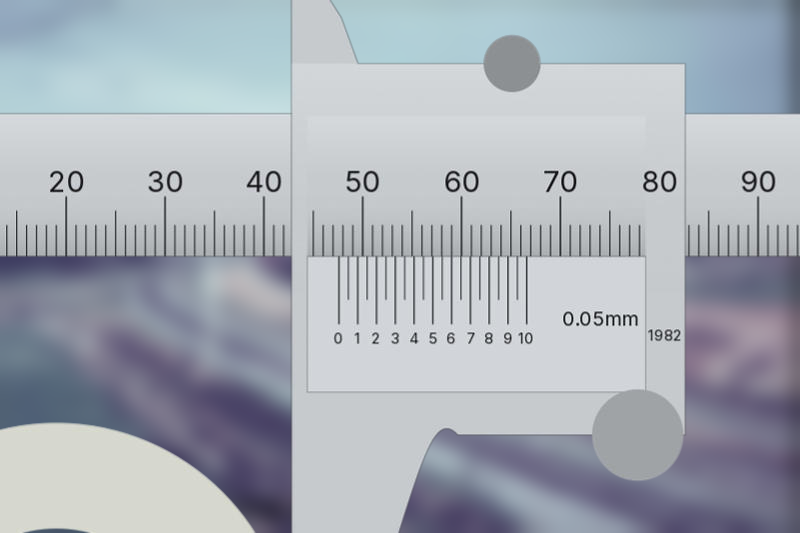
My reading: 47.6,mm
